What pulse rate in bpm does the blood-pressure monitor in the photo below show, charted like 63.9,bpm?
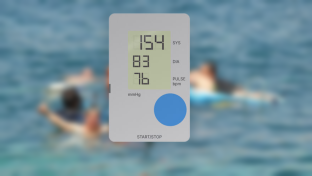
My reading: 76,bpm
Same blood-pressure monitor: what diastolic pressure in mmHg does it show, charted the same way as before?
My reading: 83,mmHg
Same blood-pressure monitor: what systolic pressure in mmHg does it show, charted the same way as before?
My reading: 154,mmHg
